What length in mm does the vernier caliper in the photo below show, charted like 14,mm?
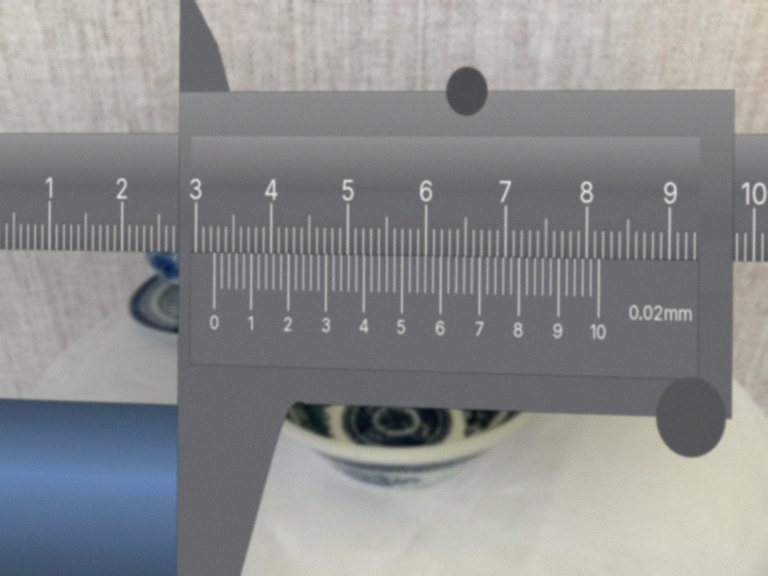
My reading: 32.5,mm
